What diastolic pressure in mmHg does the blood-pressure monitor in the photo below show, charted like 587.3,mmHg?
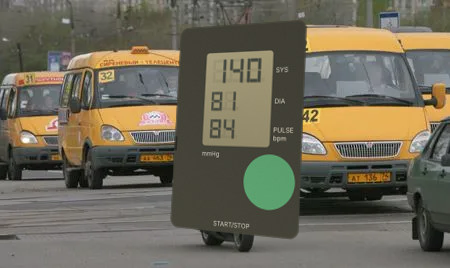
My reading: 81,mmHg
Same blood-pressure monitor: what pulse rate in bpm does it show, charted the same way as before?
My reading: 84,bpm
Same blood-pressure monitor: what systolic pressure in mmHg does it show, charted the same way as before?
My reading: 140,mmHg
